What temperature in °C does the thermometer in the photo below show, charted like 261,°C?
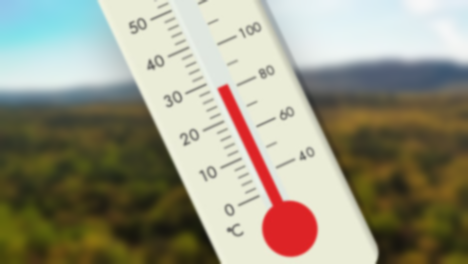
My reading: 28,°C
